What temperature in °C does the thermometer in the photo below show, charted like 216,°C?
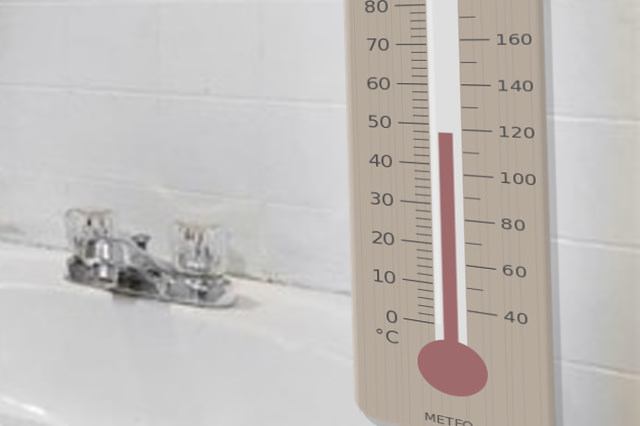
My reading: 48,°C
